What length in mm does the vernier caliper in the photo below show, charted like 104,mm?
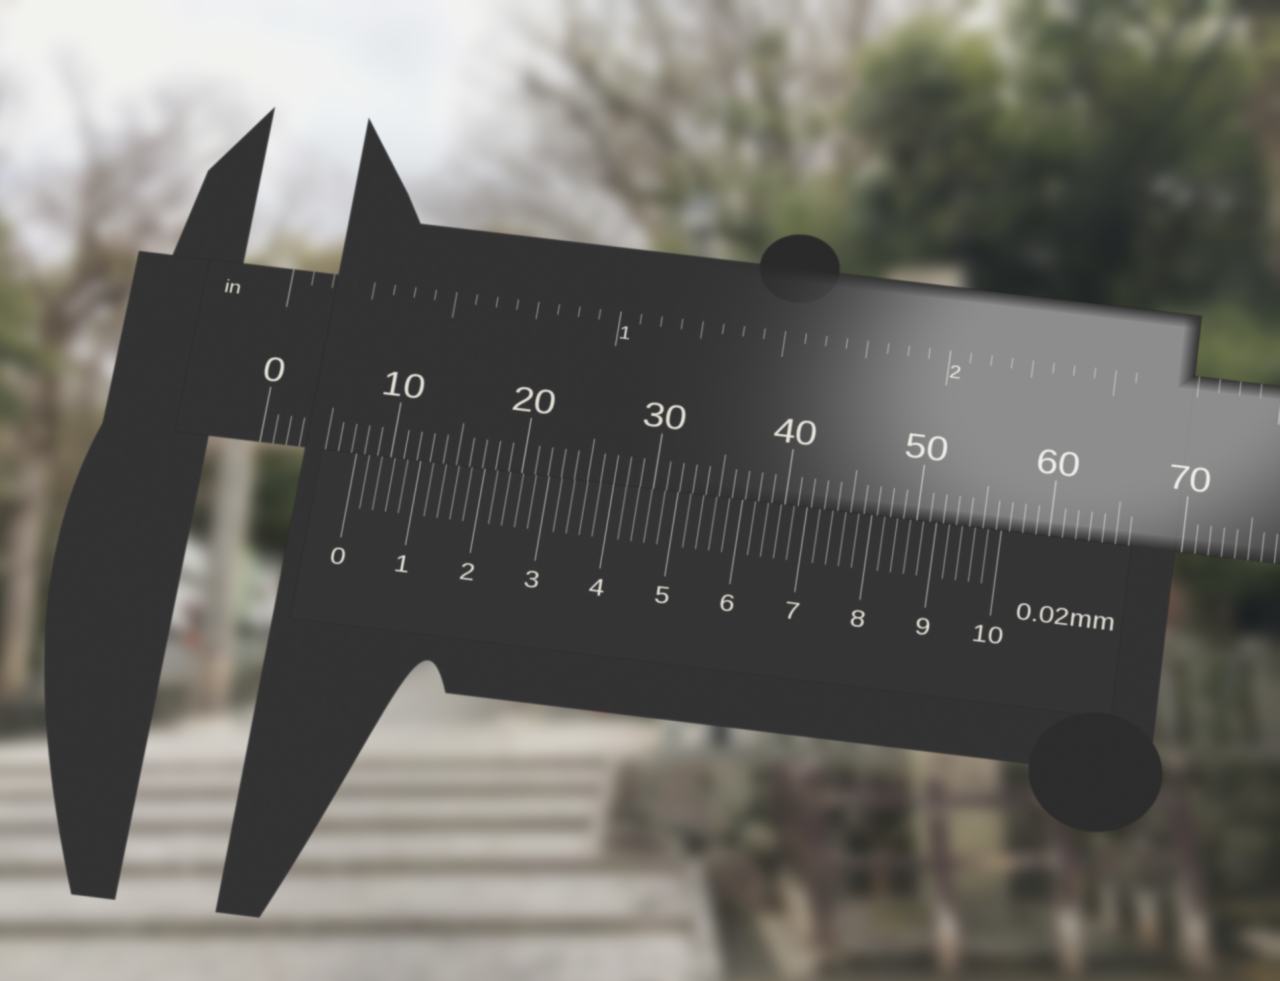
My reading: 7.4,mm
